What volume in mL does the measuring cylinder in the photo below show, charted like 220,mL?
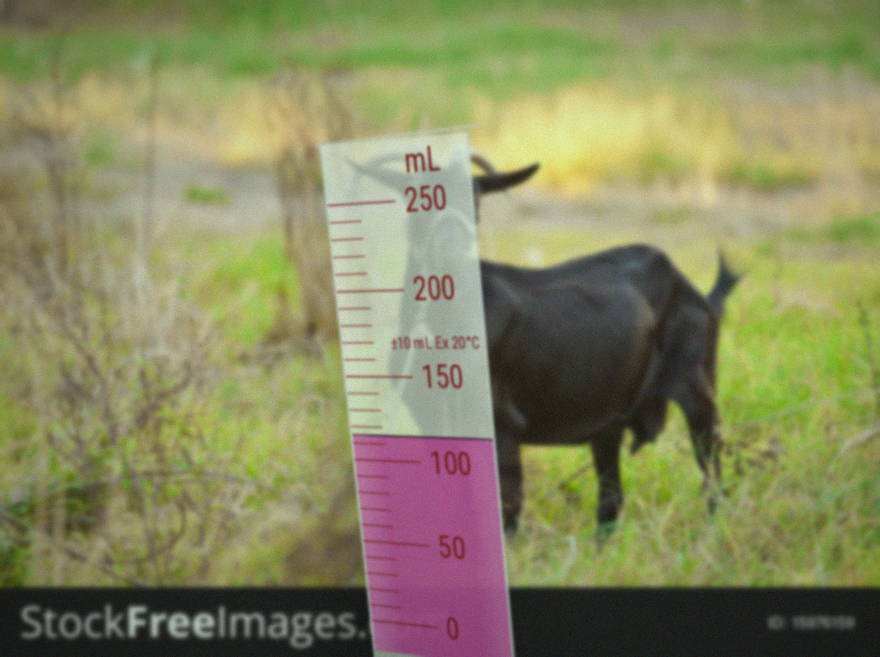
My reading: 115,mL
